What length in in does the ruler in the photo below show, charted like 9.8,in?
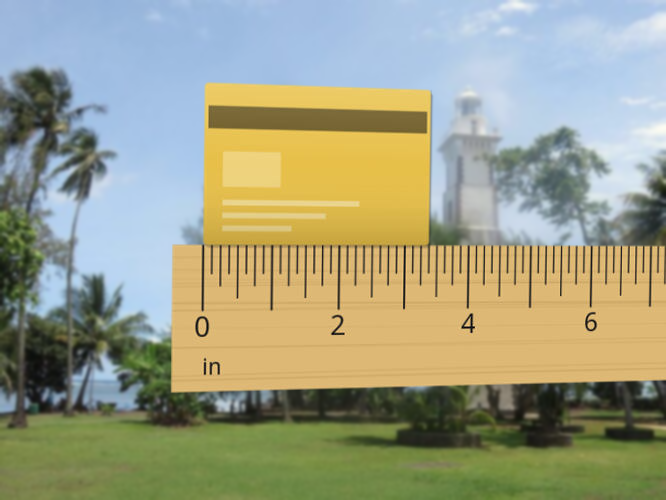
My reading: 3.375,in
